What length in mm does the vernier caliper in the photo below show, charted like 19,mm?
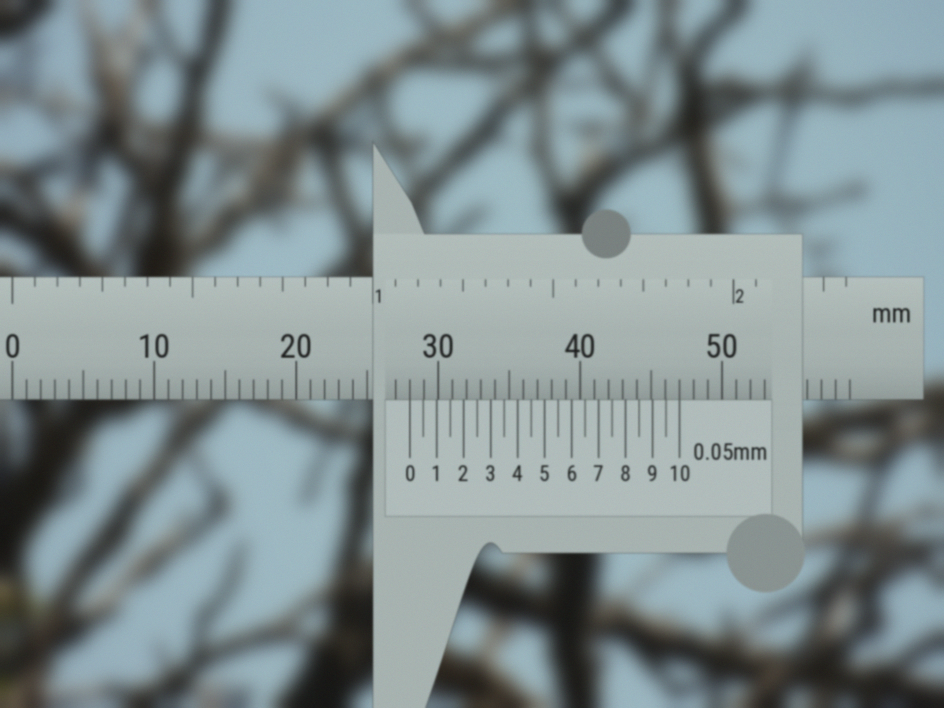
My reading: 28.0,mm
